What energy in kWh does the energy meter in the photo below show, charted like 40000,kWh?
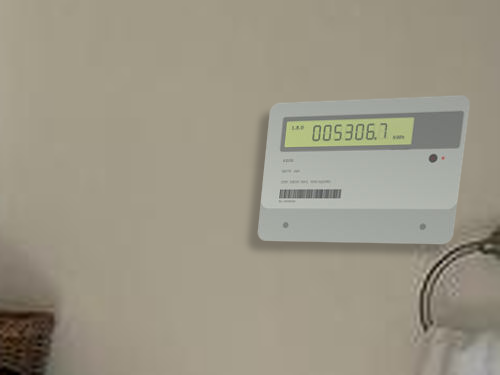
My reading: 5306.7,kWh
